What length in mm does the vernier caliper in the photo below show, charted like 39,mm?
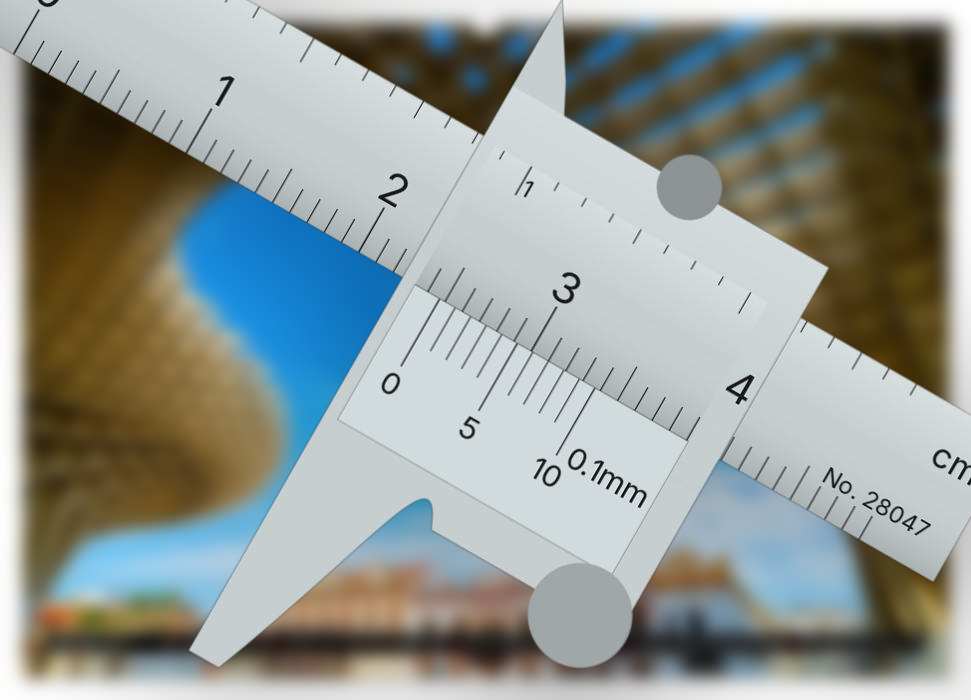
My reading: 24.7,mm
